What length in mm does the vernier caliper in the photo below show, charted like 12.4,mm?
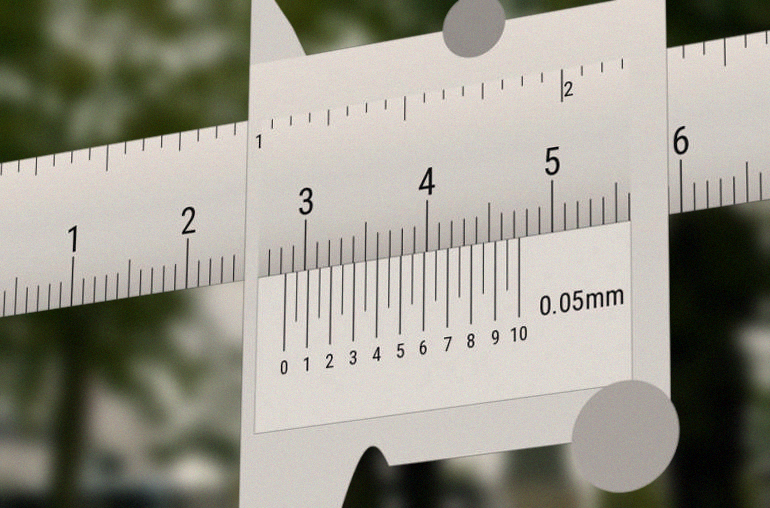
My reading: 28.4,mm
